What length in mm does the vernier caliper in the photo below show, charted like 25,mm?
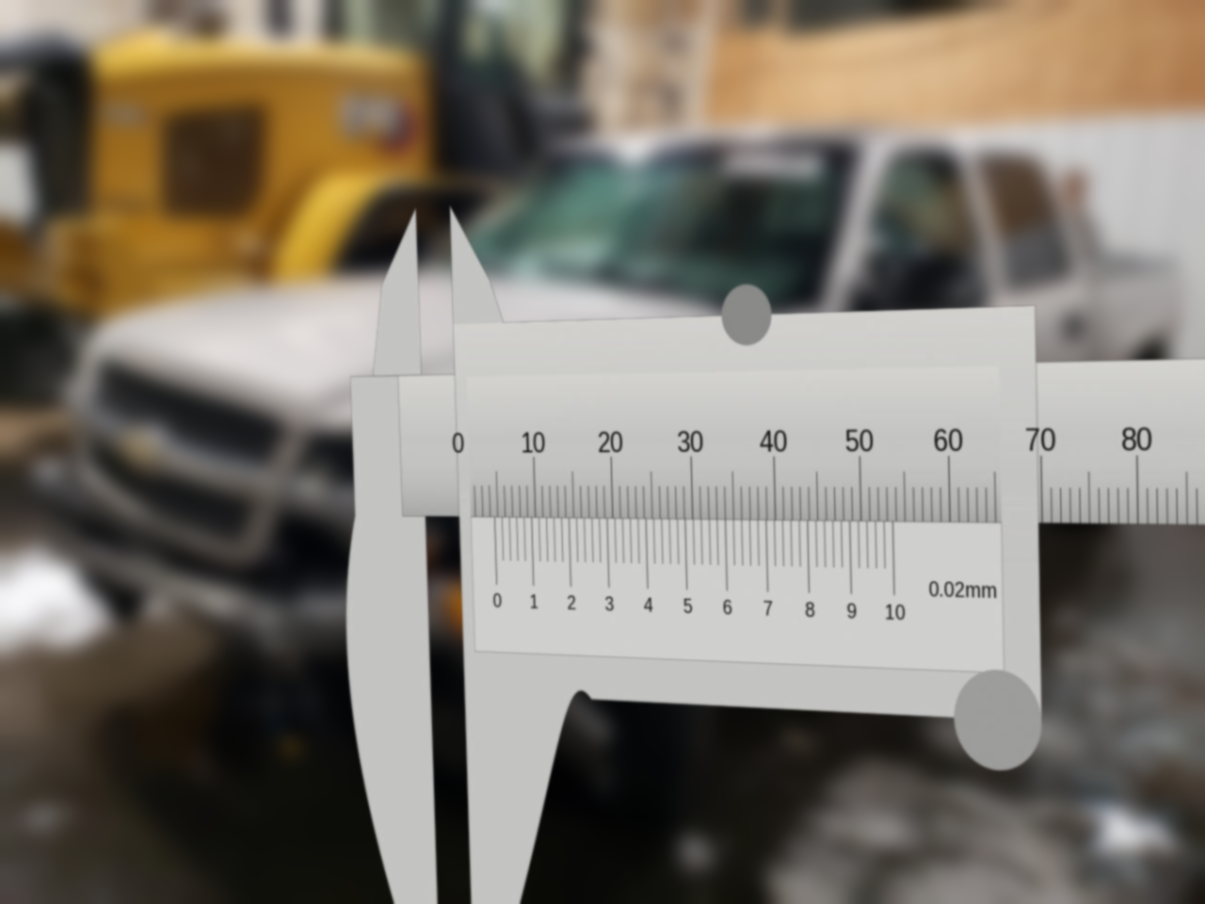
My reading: 4.6,mm
